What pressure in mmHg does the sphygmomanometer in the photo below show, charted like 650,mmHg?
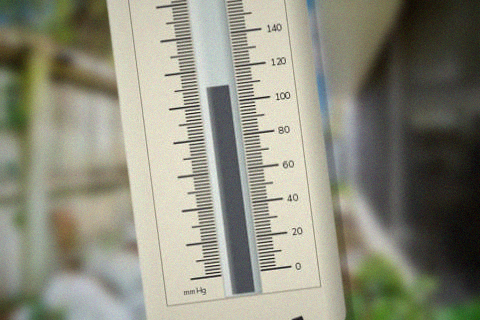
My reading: 110,mmHg
